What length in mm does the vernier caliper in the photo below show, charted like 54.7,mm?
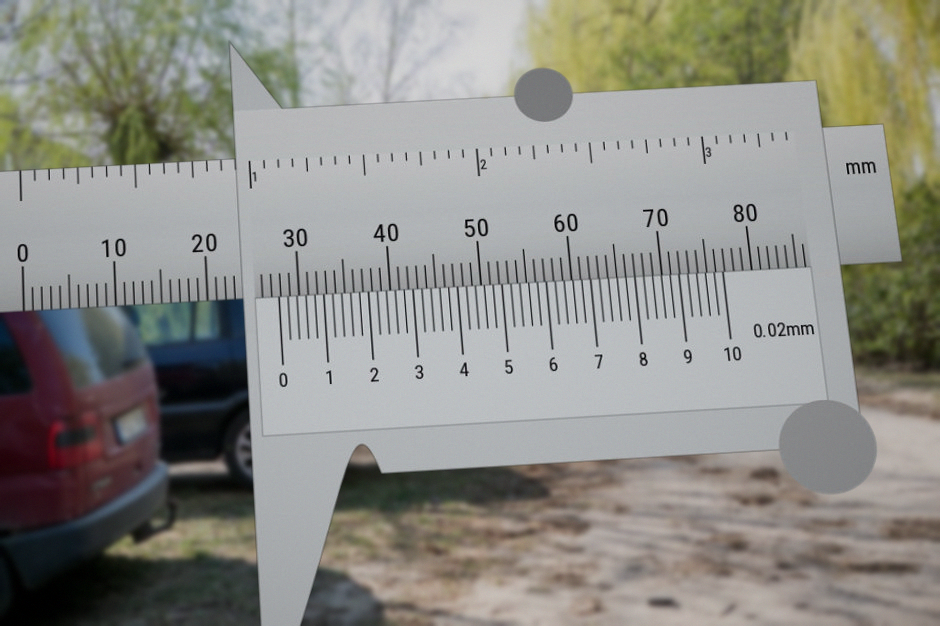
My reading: 27.8,mm
